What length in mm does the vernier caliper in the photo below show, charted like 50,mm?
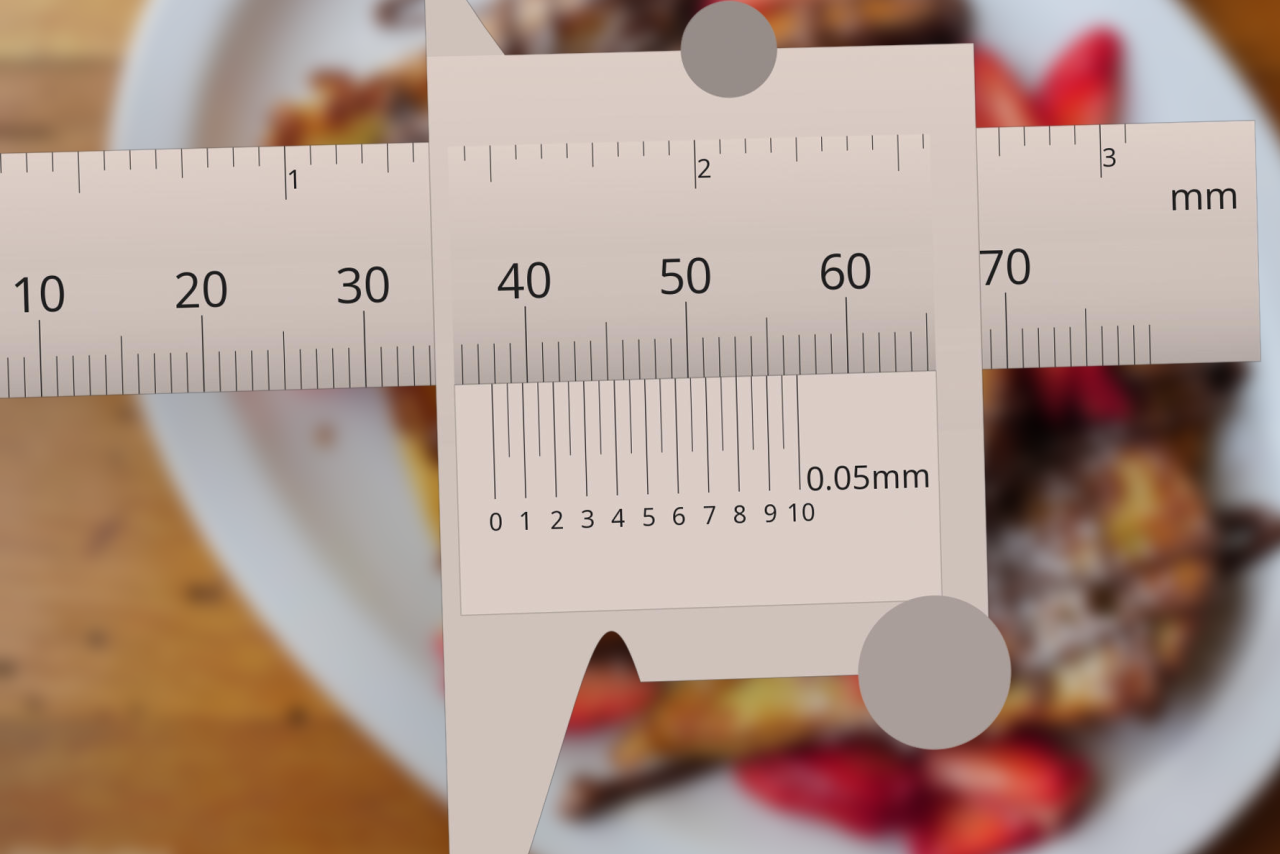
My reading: 37.8,mm
